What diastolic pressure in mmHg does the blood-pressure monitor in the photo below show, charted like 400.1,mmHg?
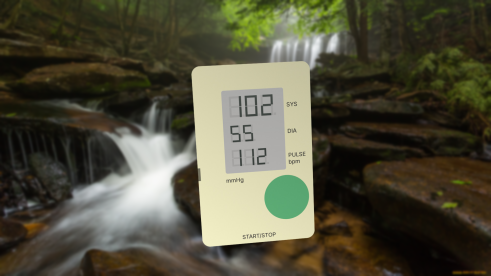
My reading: 55,mmHg
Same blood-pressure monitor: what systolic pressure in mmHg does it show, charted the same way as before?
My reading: 102,mmHg
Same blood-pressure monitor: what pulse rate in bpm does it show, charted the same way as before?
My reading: 112,bpm
